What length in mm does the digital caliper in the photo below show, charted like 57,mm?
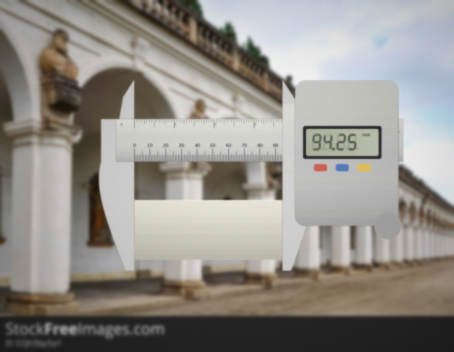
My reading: 94.25,mm
